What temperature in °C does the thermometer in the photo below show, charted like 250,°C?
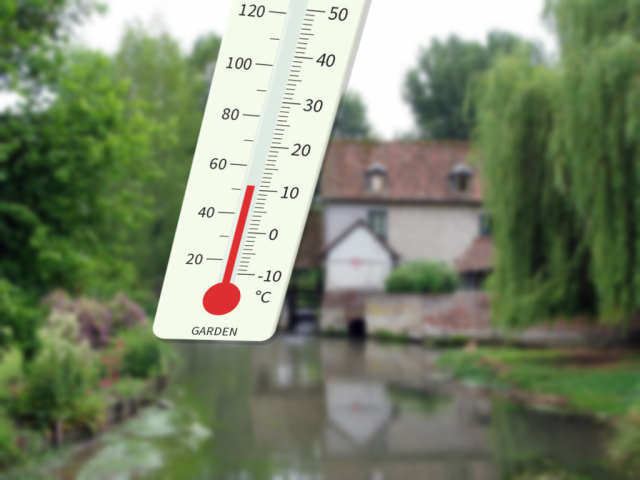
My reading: 11,°C
